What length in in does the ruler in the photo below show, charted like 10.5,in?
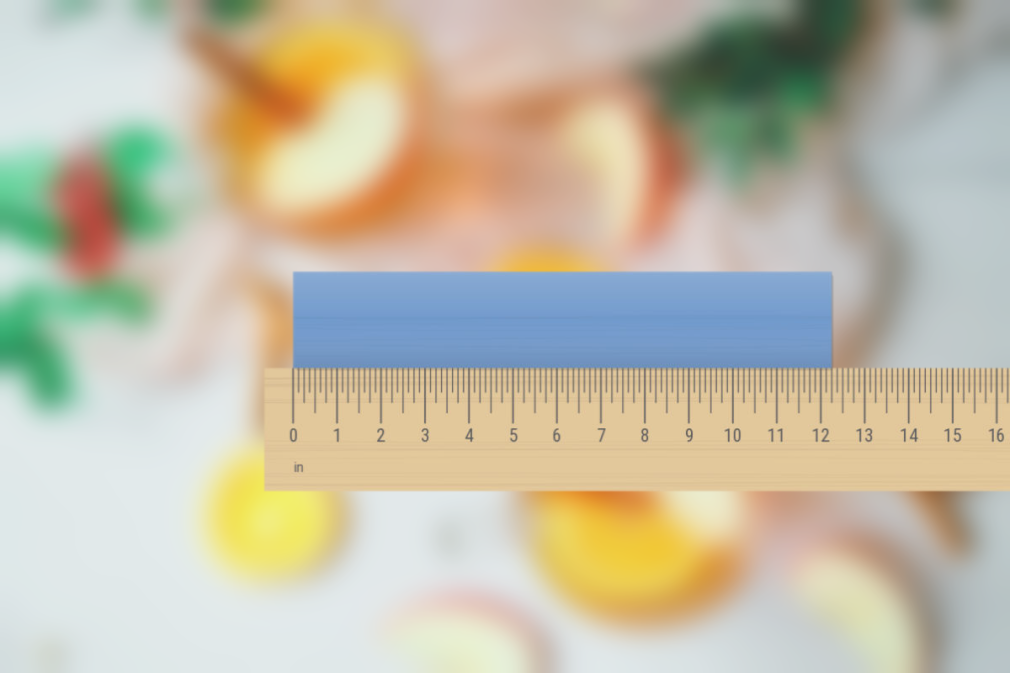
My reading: 12.25,in
